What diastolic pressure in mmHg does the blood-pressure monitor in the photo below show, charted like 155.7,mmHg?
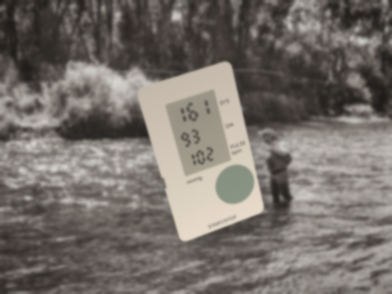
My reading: 93,mmHg
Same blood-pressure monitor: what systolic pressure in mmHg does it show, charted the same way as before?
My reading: 161,mmHg
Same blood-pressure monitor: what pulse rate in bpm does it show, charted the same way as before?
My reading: 102,bpm
